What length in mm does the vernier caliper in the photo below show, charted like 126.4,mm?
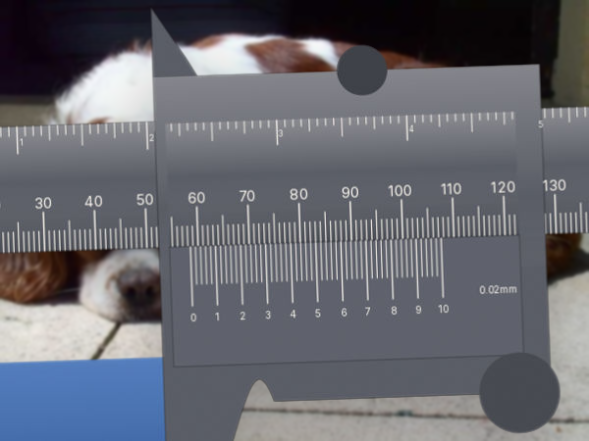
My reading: 58.5,mm
